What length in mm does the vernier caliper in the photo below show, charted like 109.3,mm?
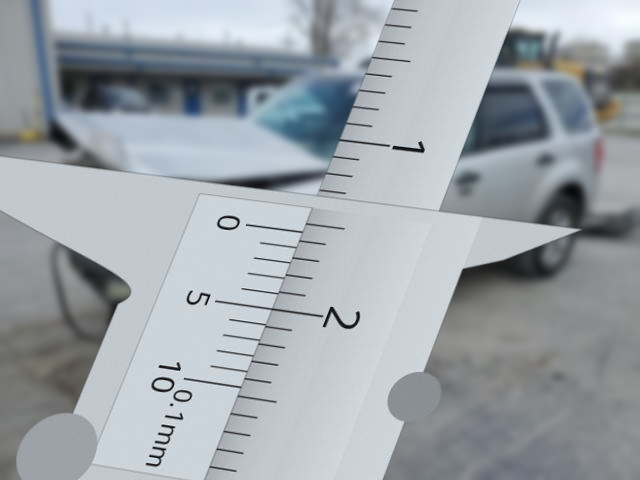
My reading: 15.5,mm
